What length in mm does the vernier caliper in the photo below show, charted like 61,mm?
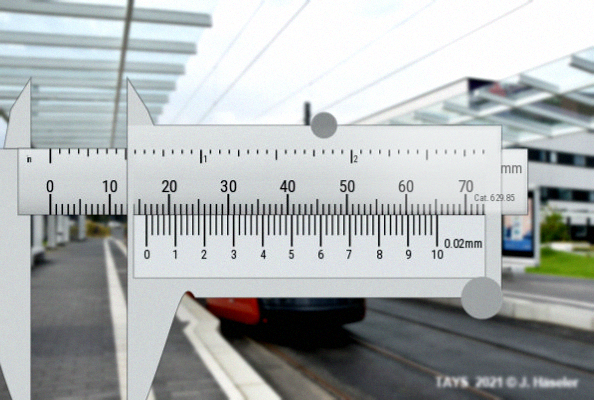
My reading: 16.2,mm
